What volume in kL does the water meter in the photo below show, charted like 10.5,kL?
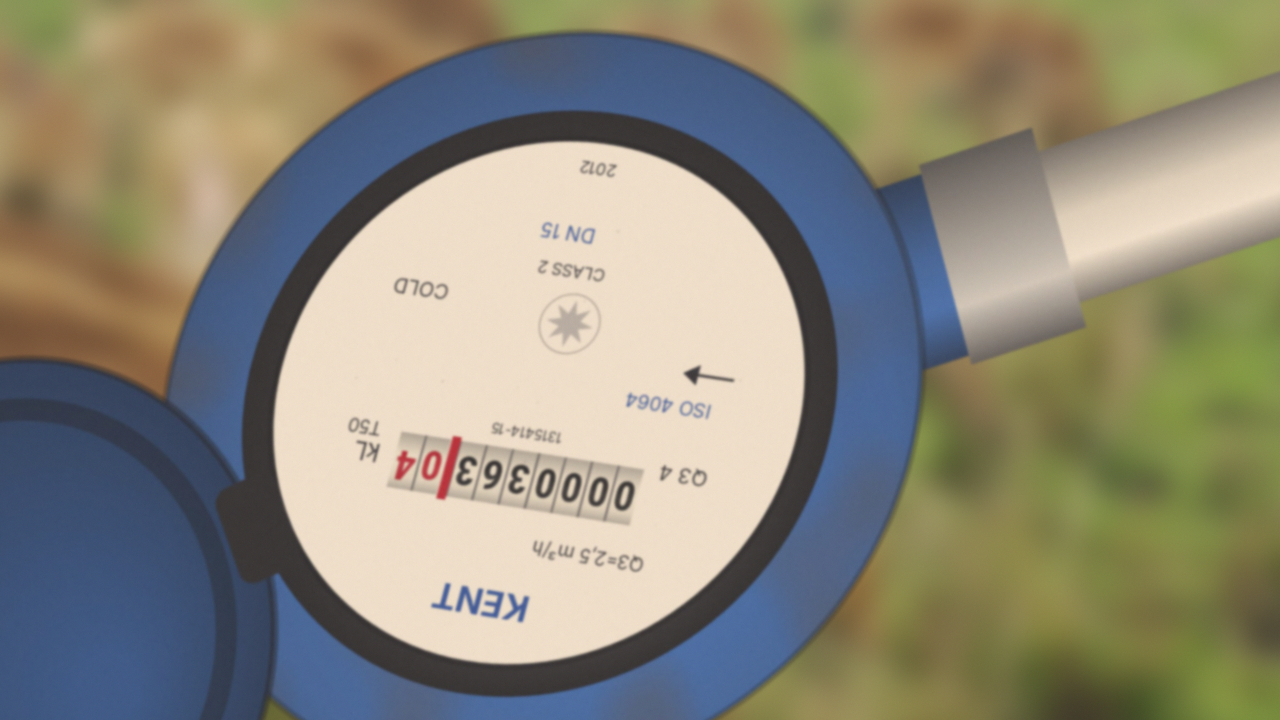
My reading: 363.04,kL
